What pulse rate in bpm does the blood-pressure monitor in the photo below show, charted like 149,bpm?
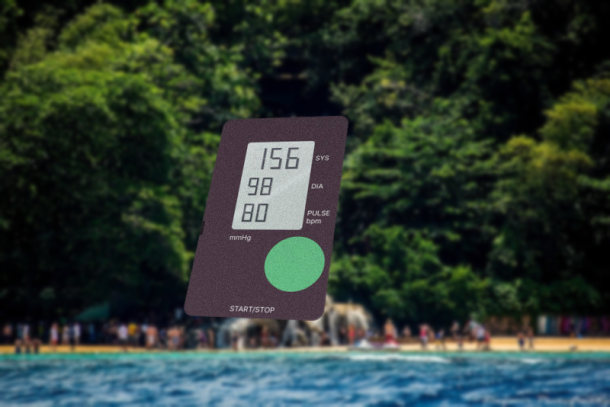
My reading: 80,bpm
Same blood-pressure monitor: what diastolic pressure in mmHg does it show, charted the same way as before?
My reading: 98,mmHg
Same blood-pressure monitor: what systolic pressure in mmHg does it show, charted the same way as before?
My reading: 156,mmHg
